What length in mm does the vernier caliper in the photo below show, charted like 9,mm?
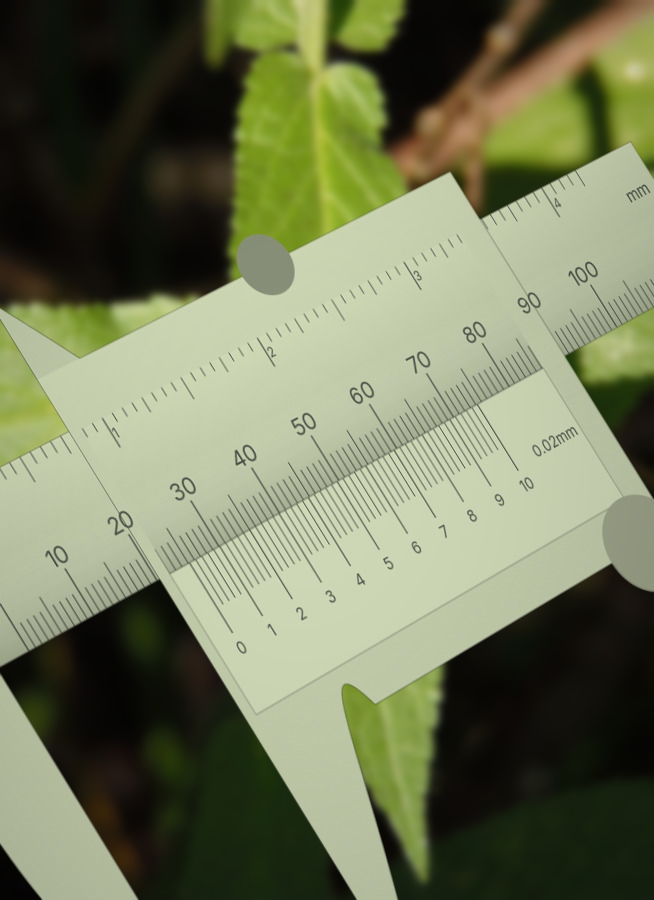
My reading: 25.2,mm
